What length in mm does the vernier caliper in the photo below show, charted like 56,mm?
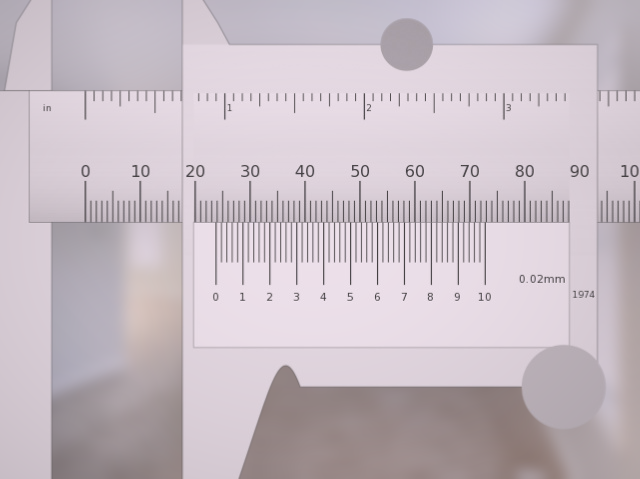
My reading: 23.8,mm
